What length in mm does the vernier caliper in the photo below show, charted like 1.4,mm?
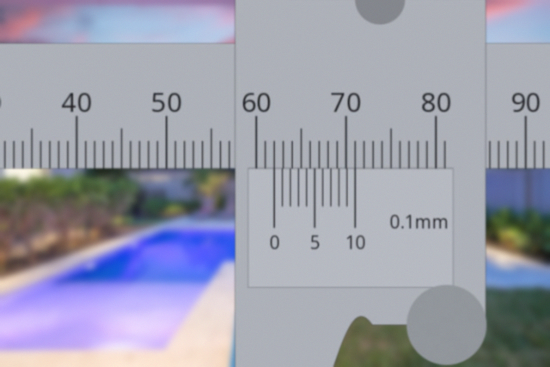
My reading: 62.0,mm
